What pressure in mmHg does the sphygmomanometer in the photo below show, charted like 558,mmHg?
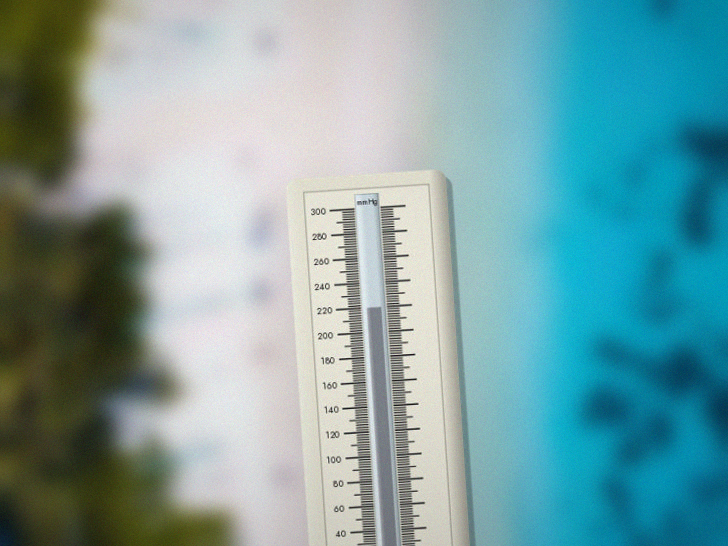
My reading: 220,mmHg
